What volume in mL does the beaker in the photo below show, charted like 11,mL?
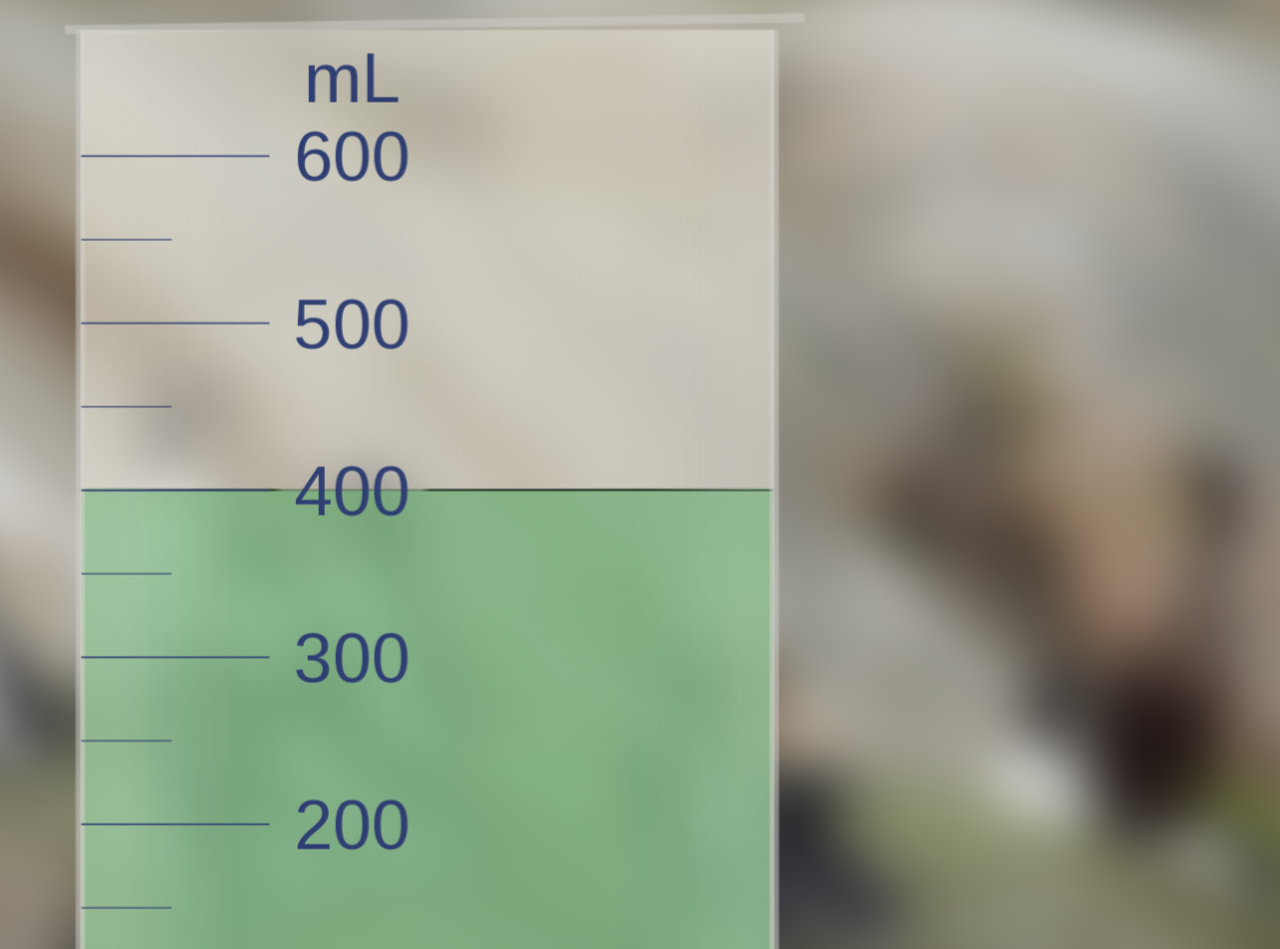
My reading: 400,mL
